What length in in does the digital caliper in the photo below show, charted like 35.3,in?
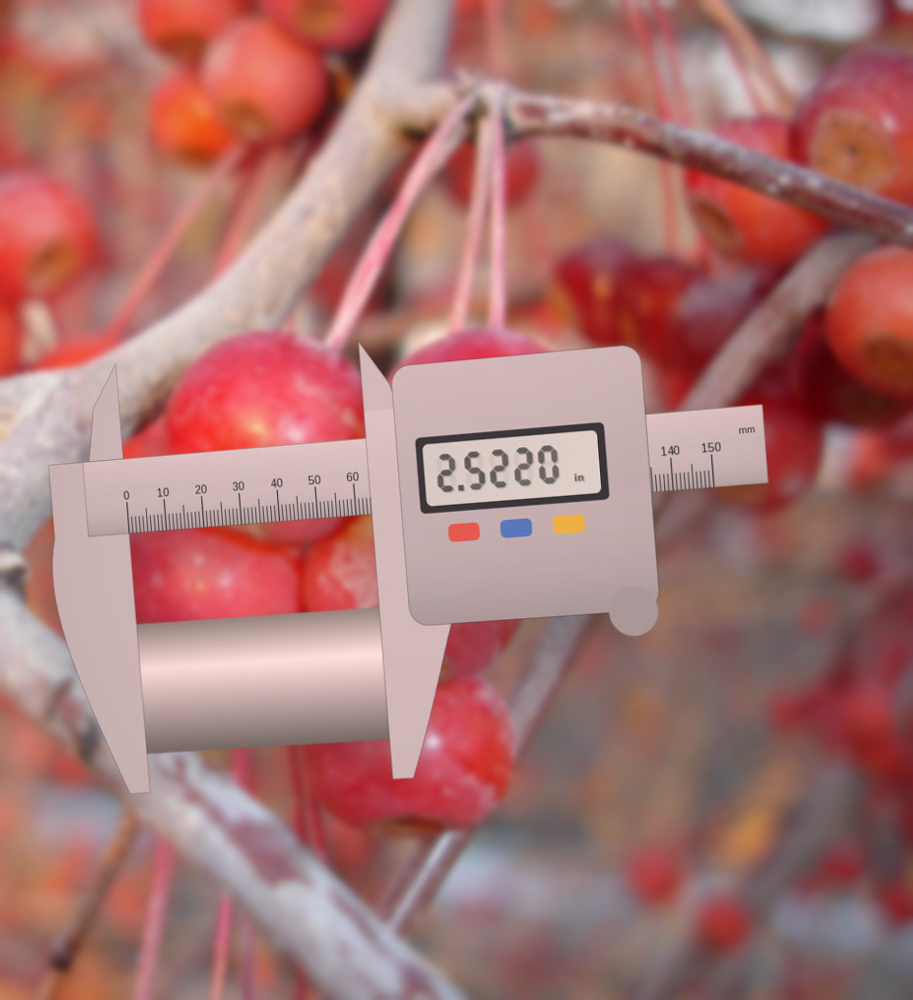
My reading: 2.5220,in
